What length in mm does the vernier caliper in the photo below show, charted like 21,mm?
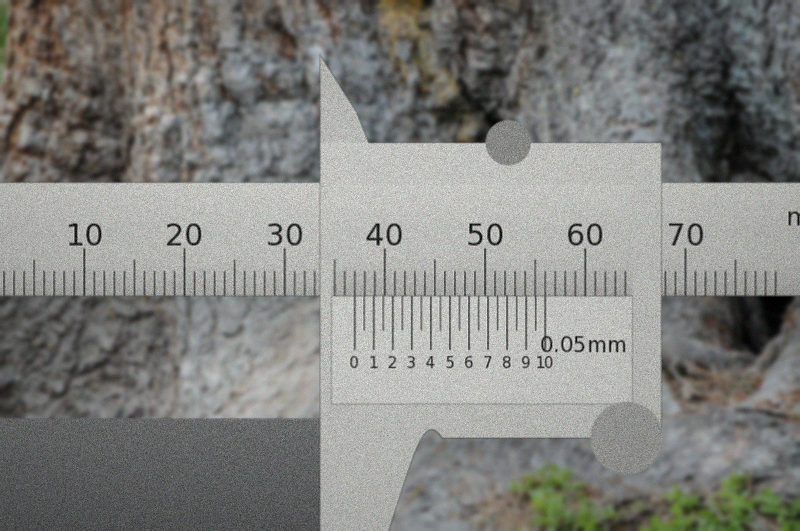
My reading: 37.0,mm
